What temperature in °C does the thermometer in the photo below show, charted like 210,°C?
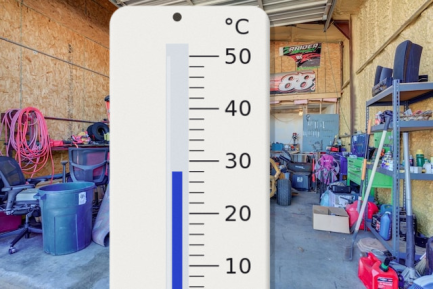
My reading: 28,°C
